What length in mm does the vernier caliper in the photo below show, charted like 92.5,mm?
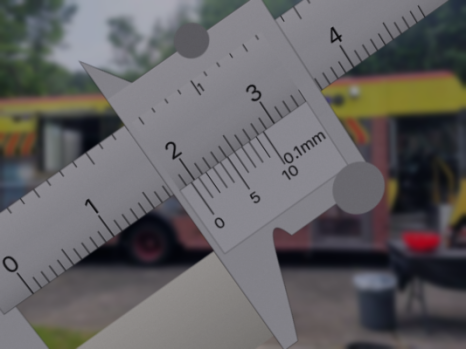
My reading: 19.6,mm
